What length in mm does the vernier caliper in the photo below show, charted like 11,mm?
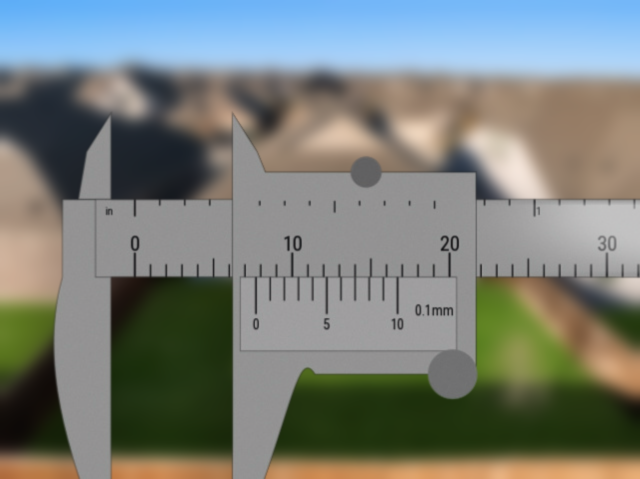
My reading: 7.7,mm
